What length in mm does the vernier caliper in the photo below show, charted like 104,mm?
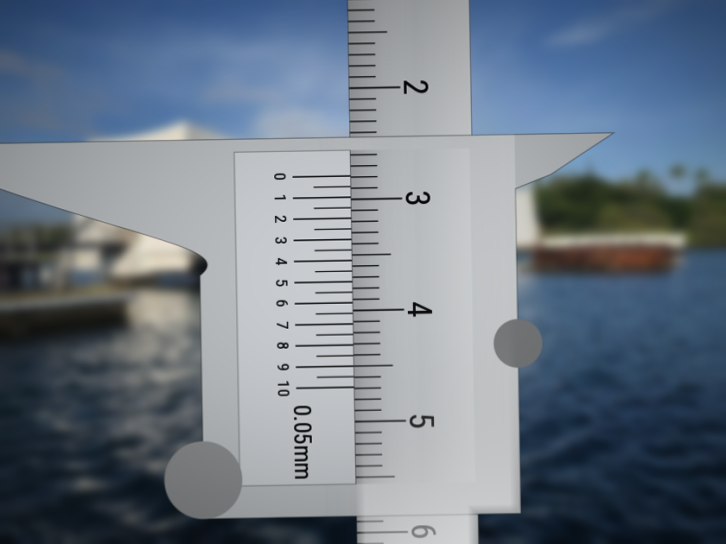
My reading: 27.9,mm
